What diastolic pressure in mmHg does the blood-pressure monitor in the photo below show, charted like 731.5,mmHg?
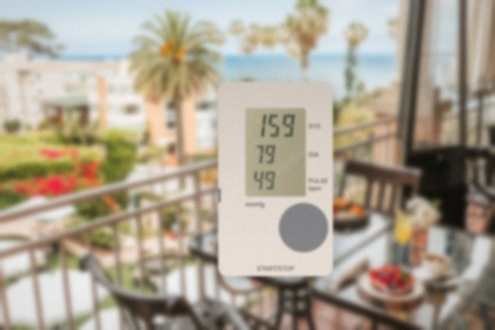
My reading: 79,mmHg
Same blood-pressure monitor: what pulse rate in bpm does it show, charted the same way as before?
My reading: 49,bpm
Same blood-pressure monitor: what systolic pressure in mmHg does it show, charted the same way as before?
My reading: 159,mmHg
